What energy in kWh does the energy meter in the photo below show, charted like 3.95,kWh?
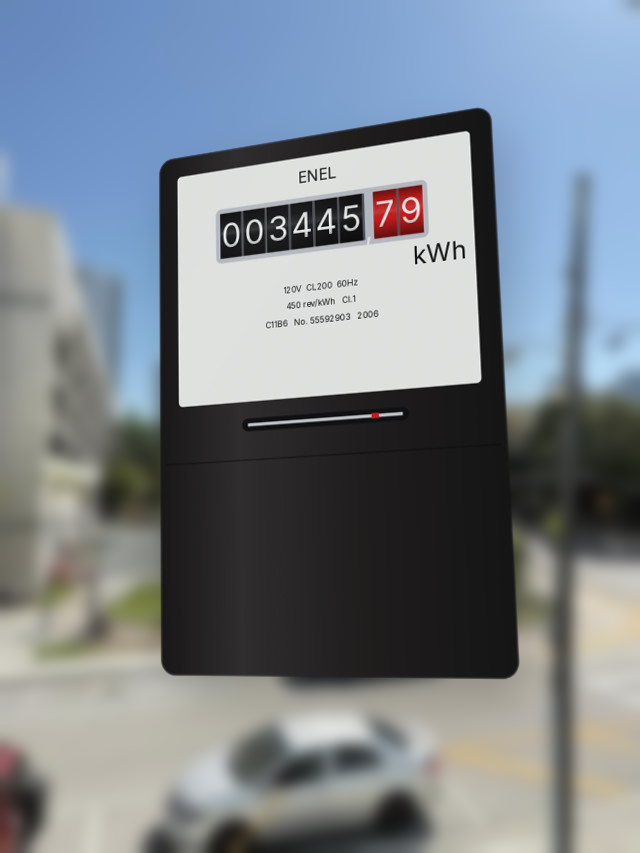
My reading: 3445.79,kWh
